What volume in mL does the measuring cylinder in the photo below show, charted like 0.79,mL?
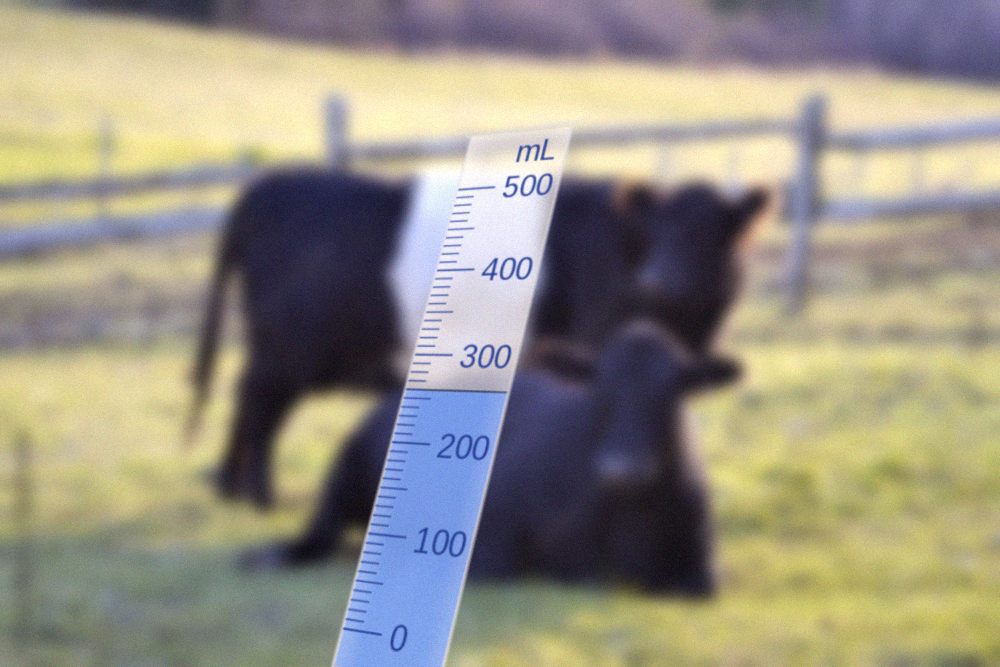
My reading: 260,mL
